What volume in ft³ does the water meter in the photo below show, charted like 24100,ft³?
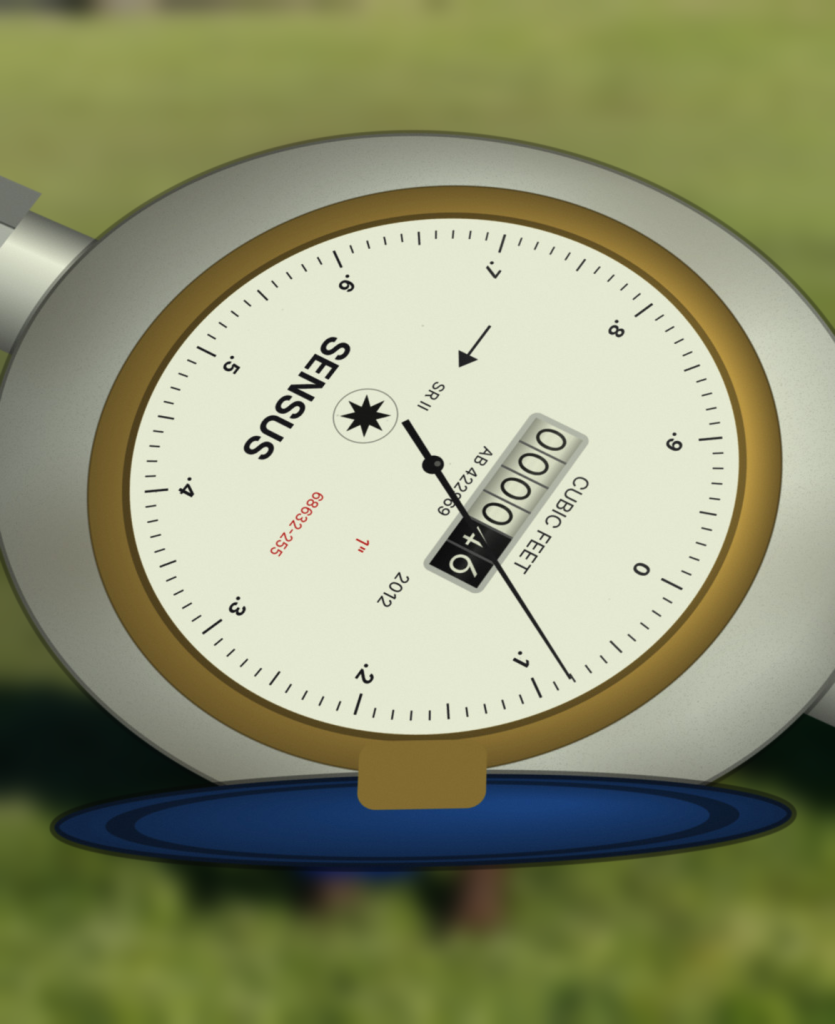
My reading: 46.08,ft³
